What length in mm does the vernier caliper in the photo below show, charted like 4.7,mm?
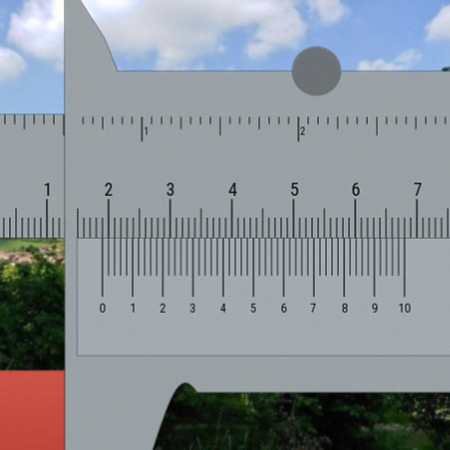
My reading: 19.0,mm
